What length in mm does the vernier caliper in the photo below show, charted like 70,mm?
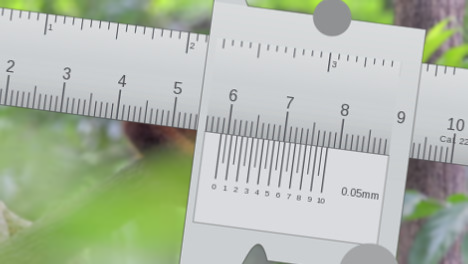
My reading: 58.8,mm
